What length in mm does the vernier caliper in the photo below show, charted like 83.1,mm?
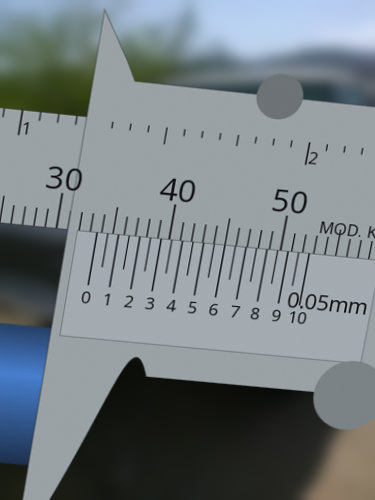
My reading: 33.6,mm
